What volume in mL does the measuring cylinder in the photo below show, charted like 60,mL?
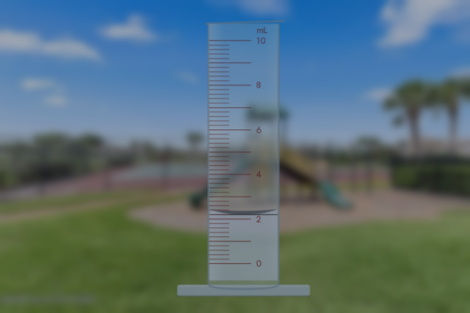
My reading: 2.2,mL
